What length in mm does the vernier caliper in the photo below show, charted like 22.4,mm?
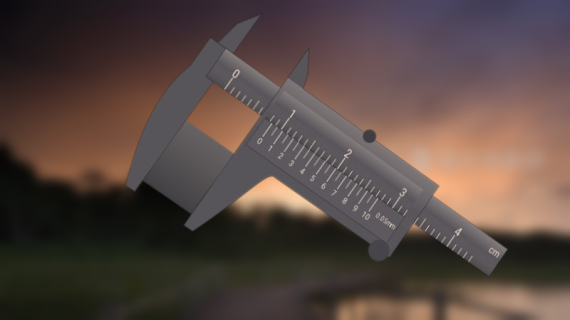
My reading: 8.4,mm
